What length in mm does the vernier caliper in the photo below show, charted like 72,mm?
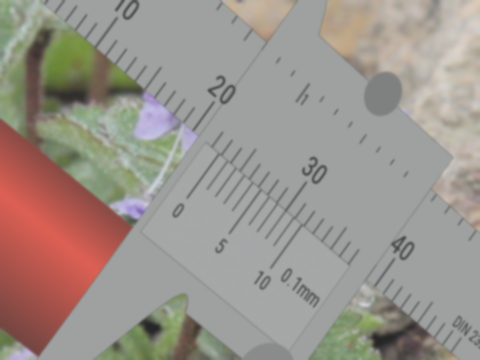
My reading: 22.8,mm
